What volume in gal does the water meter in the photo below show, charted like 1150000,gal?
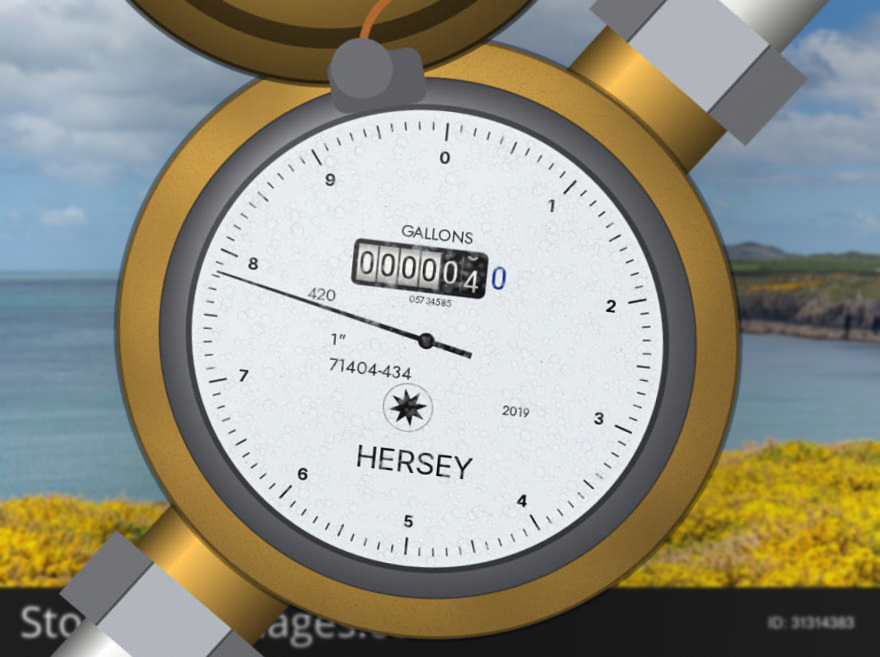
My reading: 37.8,gal
